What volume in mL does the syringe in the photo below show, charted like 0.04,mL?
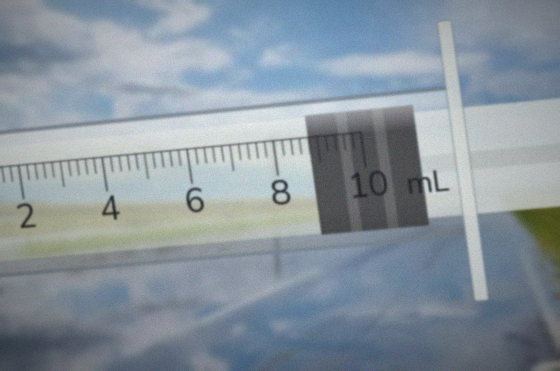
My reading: 8.8,mL
